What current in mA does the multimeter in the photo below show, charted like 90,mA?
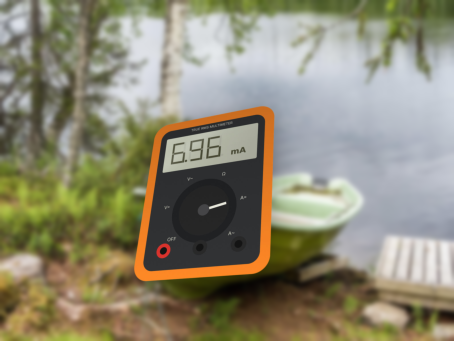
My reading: 6.96,mA
